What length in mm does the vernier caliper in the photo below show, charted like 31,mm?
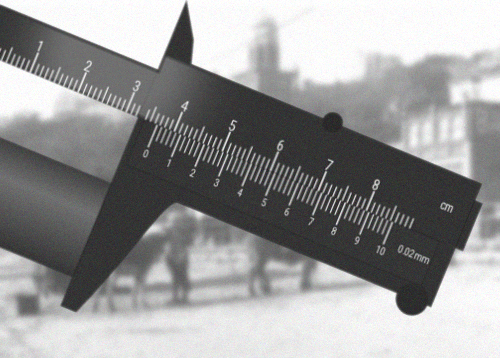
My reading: 36.5,mm
